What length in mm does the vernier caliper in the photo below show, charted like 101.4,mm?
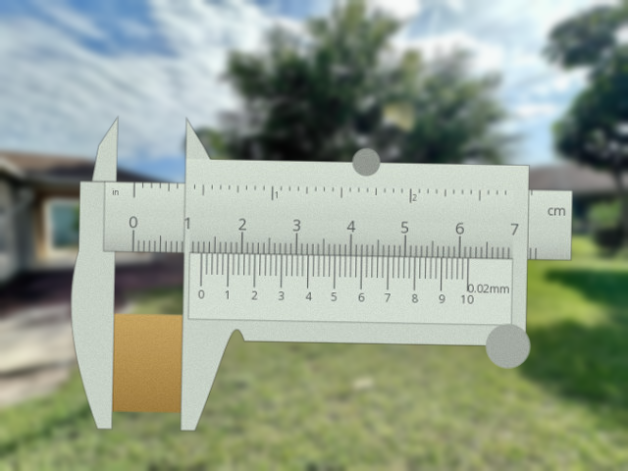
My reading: 12.6,mm
